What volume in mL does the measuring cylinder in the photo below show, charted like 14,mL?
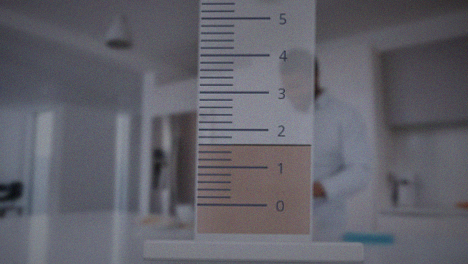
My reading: 1.6,mL
